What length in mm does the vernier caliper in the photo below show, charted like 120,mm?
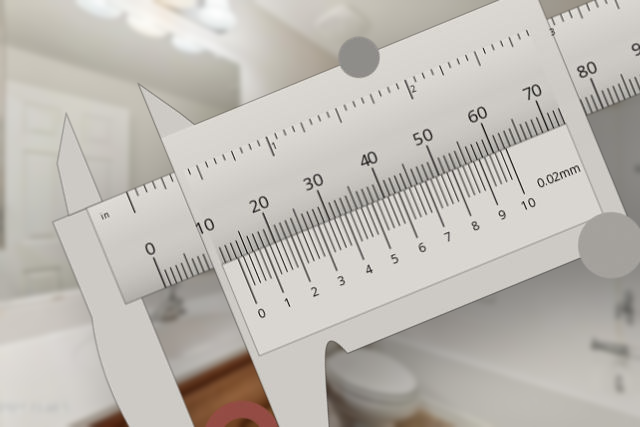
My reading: 13.2,mm
